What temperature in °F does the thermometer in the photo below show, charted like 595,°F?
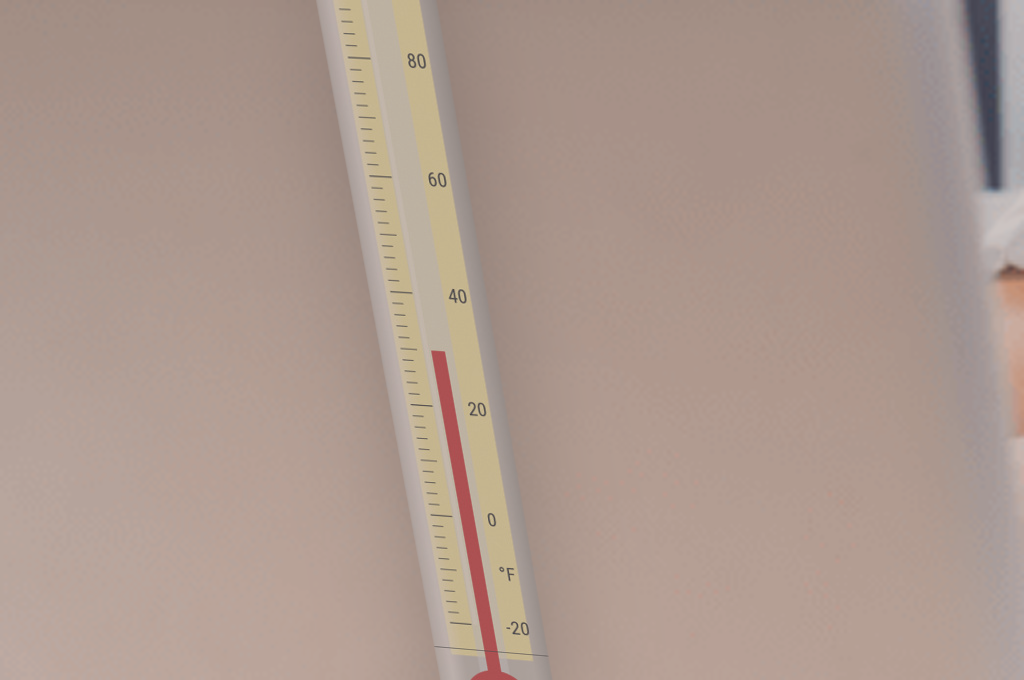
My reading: 30,°F
